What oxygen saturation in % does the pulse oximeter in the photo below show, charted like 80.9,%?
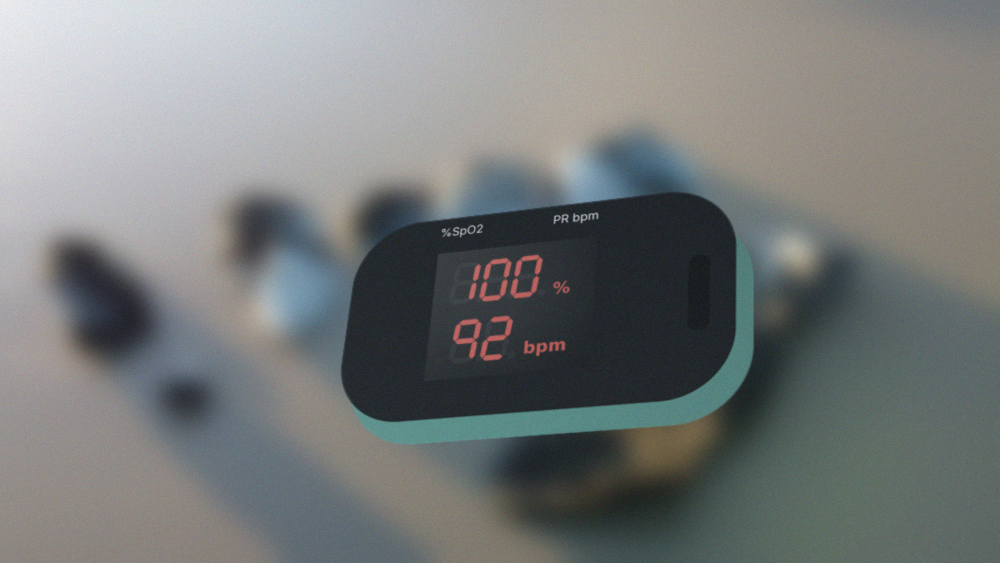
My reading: 100,%
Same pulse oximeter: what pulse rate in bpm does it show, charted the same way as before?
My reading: 92,bpm
